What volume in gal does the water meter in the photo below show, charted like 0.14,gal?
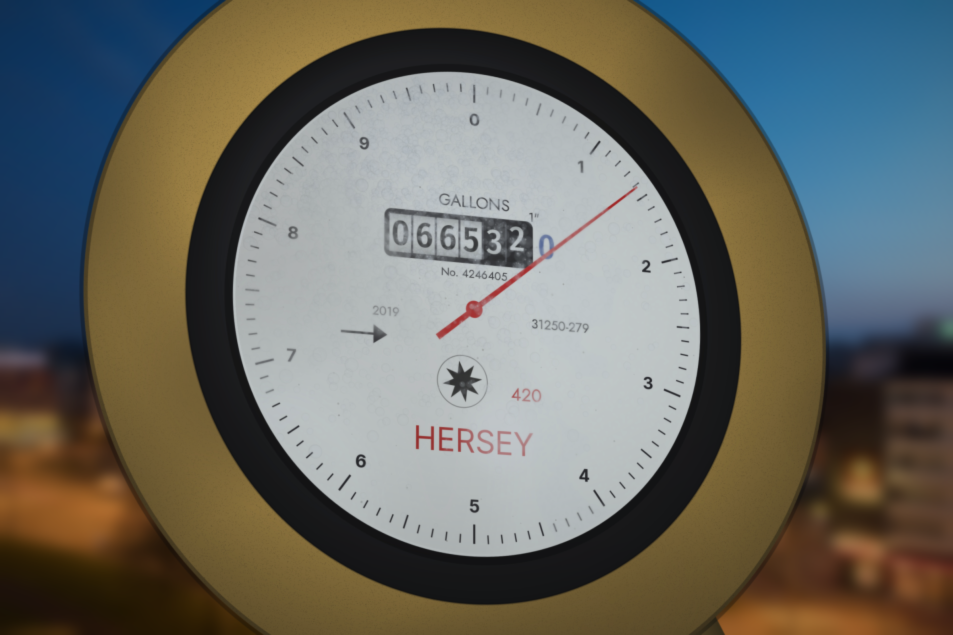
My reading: 665321.4,gal
